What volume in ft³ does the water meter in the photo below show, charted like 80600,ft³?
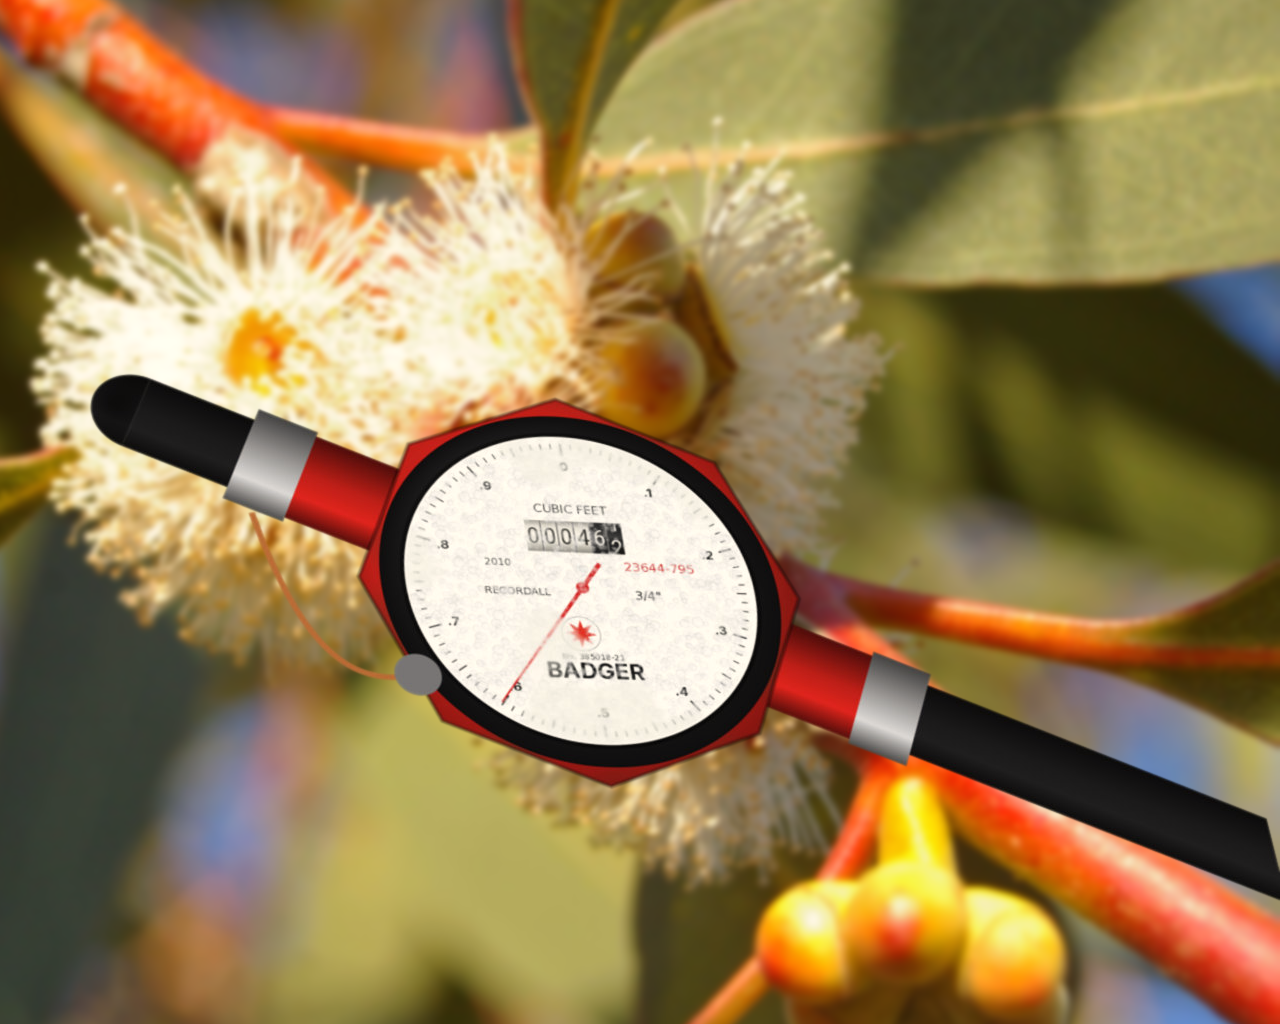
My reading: 461.60,ft³
